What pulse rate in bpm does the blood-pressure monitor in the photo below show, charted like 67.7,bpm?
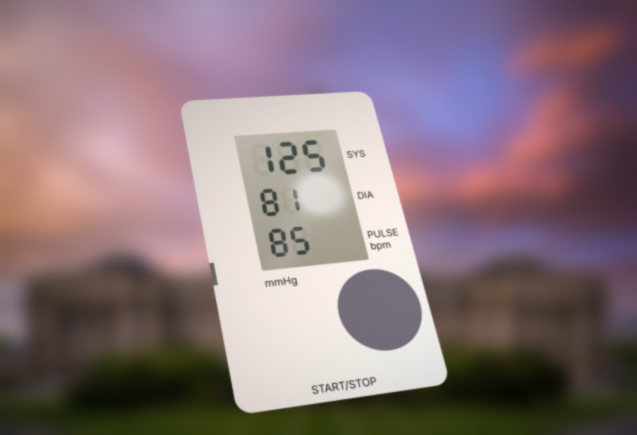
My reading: 85,bpm
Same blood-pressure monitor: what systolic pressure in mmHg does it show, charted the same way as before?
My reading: 125,mmHg
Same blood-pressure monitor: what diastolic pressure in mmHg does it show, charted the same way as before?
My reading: 81,mmHg
